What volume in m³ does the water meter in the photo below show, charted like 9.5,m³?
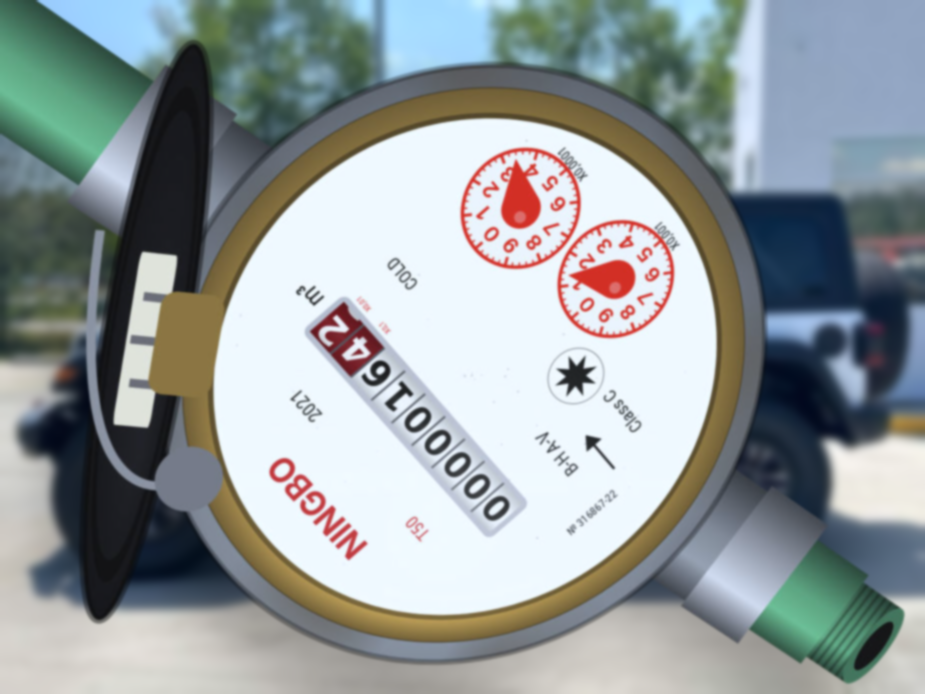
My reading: 16.4213,m³
